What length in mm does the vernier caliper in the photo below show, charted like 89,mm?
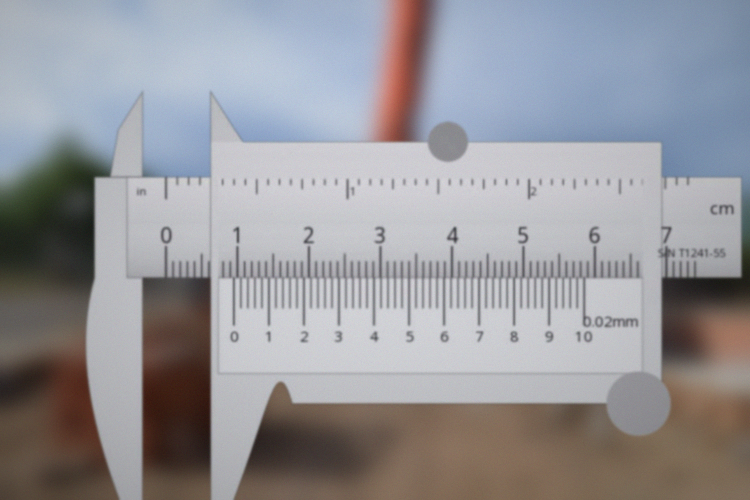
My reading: 9.5,mm
